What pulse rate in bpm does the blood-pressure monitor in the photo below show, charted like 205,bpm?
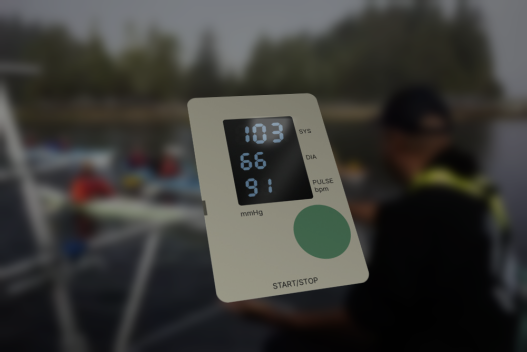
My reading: 91,bpm
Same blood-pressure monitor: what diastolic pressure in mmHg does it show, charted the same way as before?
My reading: 66,mmHg
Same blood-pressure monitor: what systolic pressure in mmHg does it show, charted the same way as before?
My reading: 103,mmHg
